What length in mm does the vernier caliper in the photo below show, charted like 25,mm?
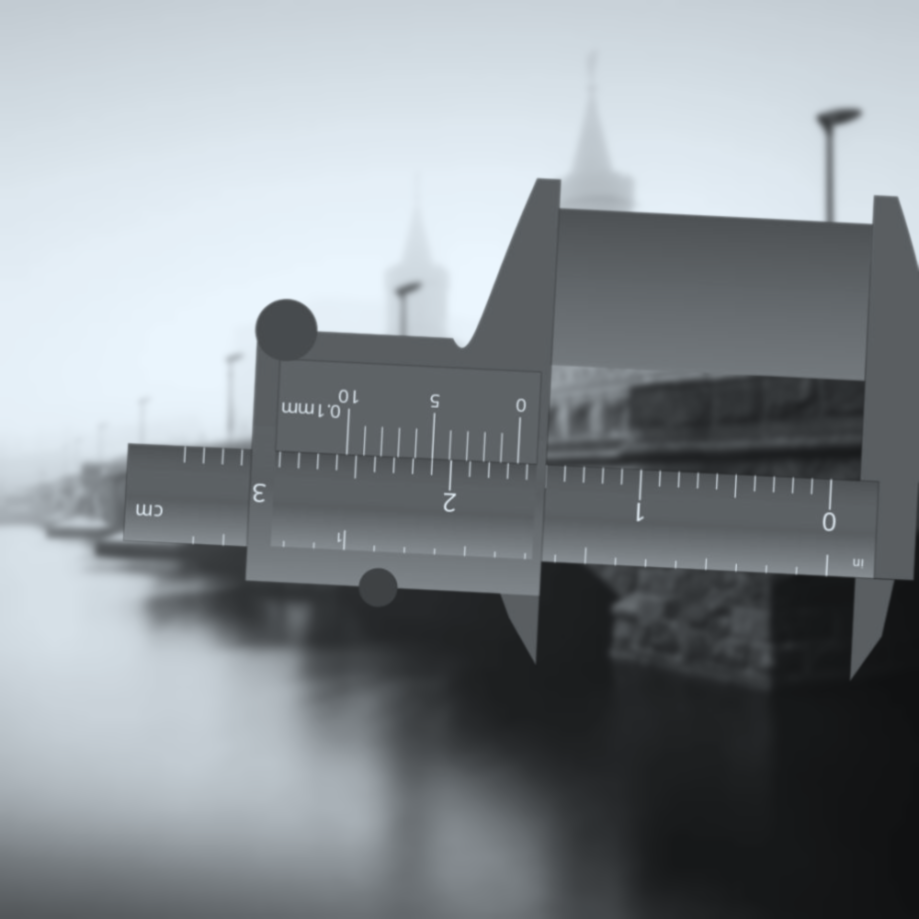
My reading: 16.5,mm
